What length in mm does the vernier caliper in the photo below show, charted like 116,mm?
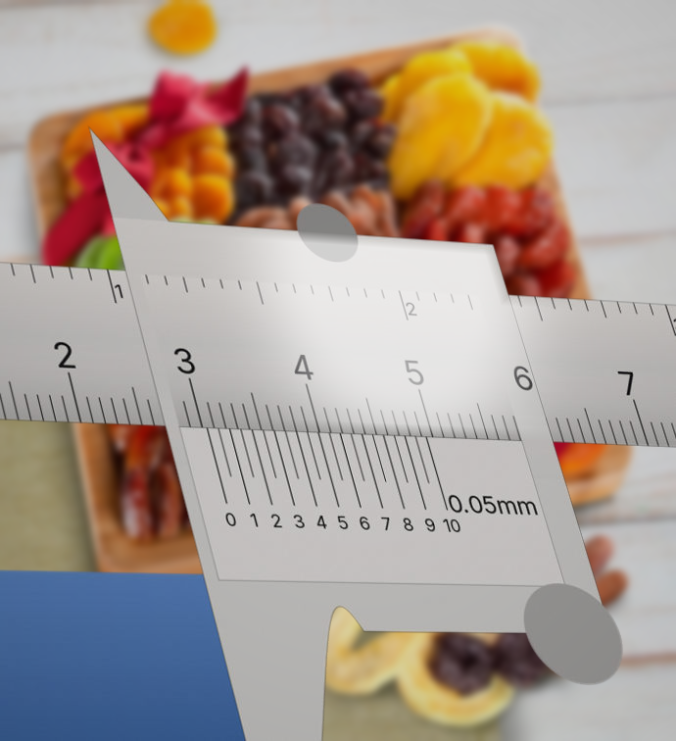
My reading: 30.4,mm
